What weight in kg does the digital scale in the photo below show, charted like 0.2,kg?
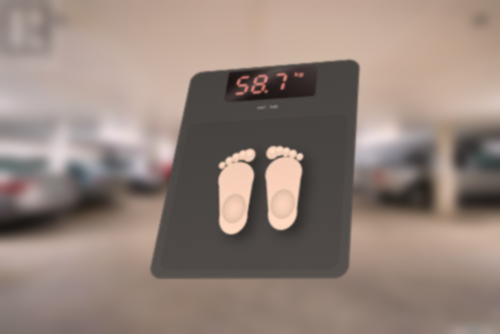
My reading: 58.7,kg
